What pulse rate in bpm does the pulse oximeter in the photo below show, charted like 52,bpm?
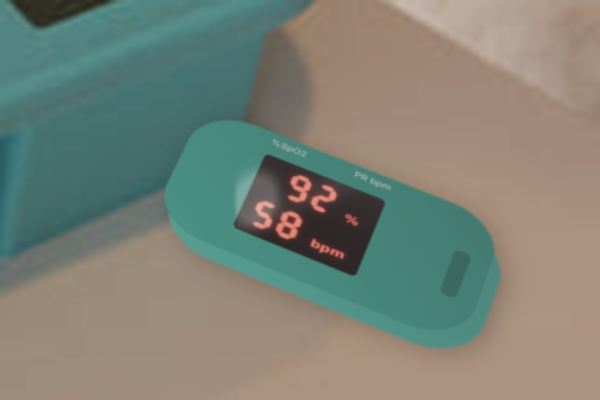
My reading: 58,bpm
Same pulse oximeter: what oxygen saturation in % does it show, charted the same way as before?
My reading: 92,%
